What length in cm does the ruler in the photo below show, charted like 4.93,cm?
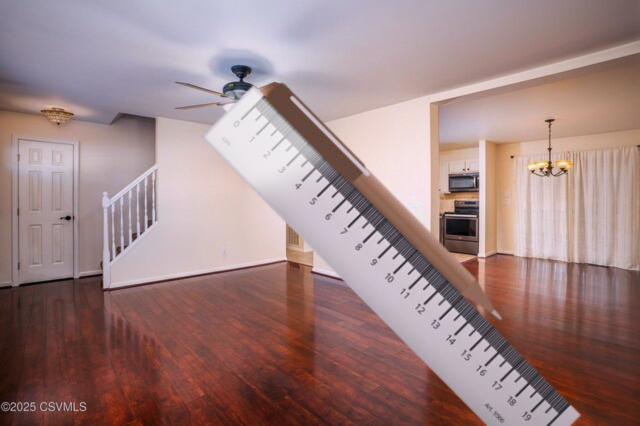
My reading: 15,cm
